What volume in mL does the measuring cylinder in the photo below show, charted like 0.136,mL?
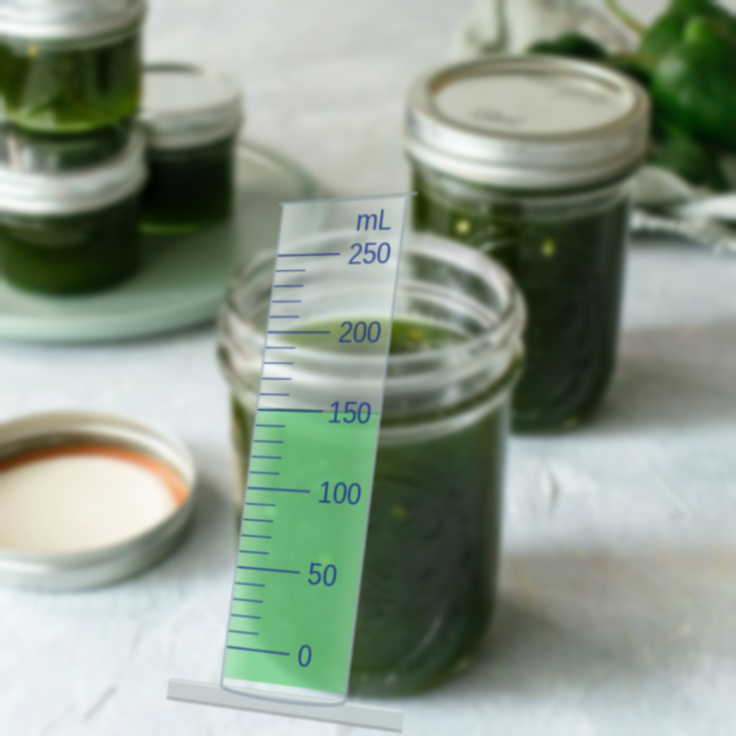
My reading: 150,mL
